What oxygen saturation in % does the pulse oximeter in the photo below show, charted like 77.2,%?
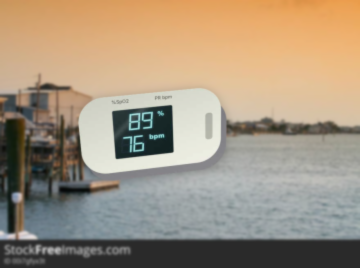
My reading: 89,%
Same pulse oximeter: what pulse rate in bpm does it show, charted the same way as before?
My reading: 76,bpm
